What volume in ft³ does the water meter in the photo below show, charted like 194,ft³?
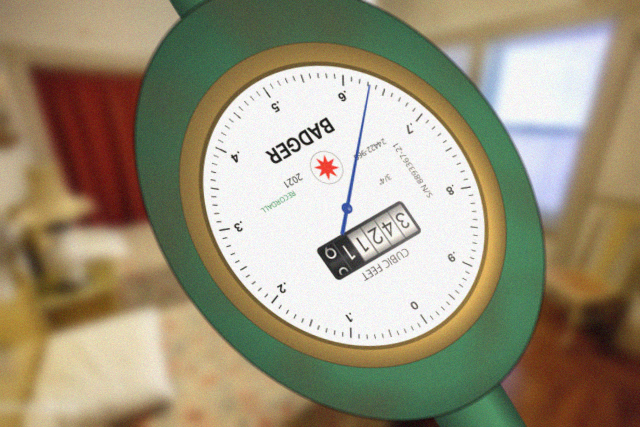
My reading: 342118.63,ft³
